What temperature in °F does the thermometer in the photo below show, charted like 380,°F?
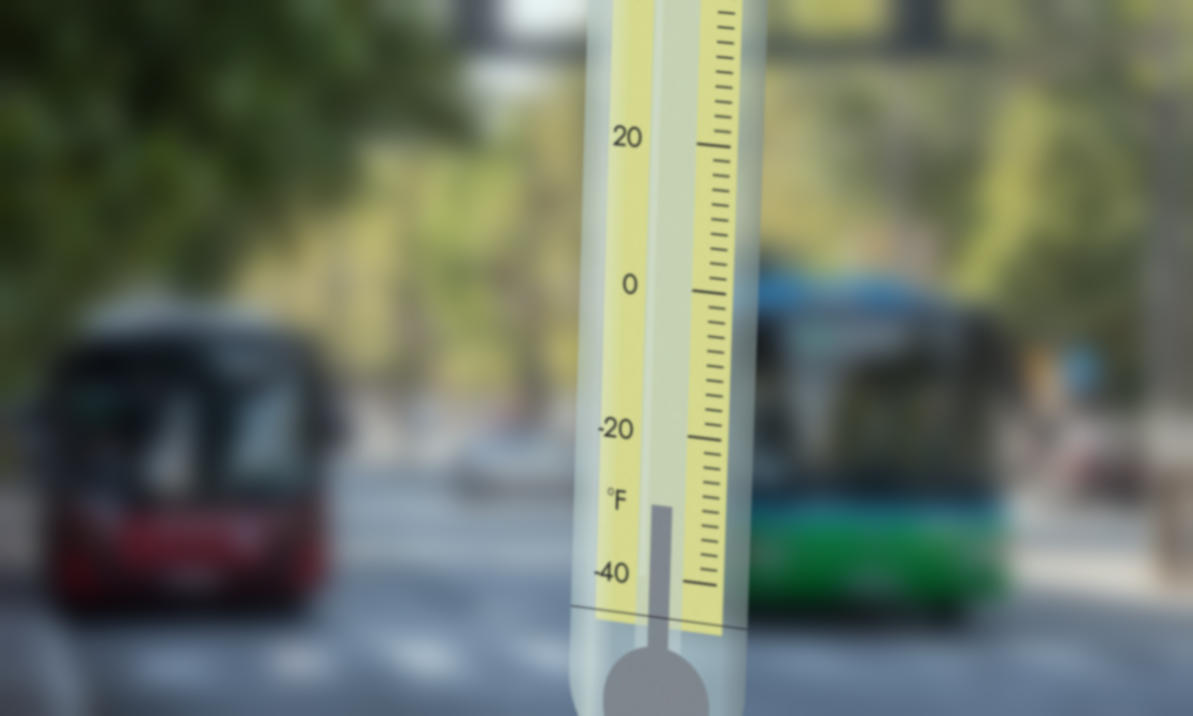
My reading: -30,°F
